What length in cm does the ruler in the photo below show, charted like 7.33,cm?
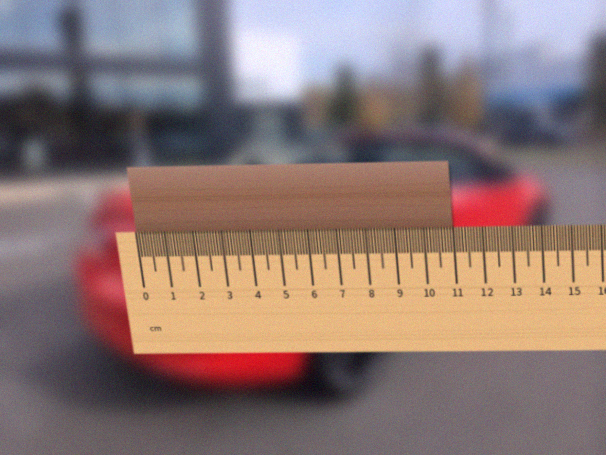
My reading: 11,cm
